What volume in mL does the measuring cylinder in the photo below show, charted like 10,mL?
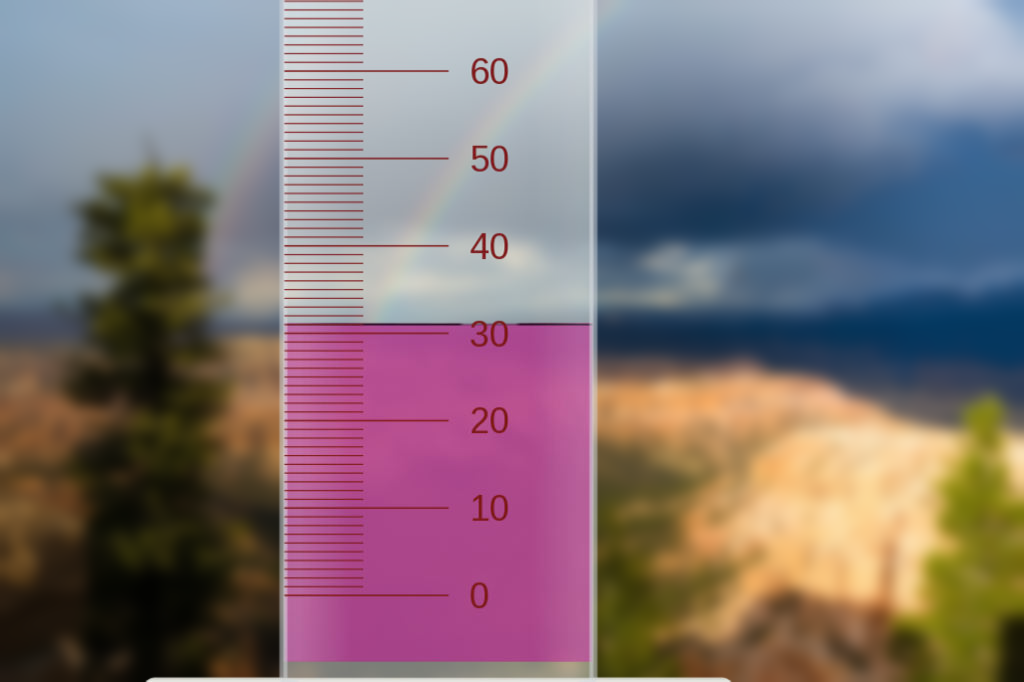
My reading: 31,mL
